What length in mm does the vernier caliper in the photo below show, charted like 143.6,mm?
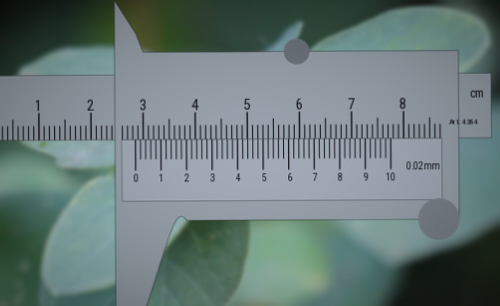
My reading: 28.5,mm
